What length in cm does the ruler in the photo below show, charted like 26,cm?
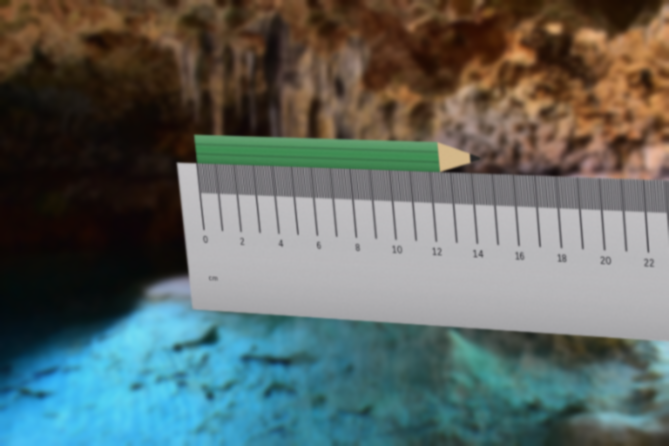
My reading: 14.5,cm
